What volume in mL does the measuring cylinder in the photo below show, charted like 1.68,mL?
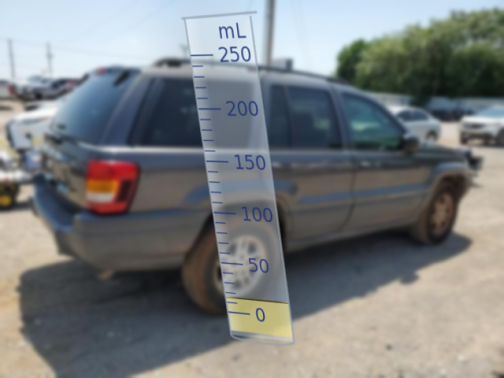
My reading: 15,mL
